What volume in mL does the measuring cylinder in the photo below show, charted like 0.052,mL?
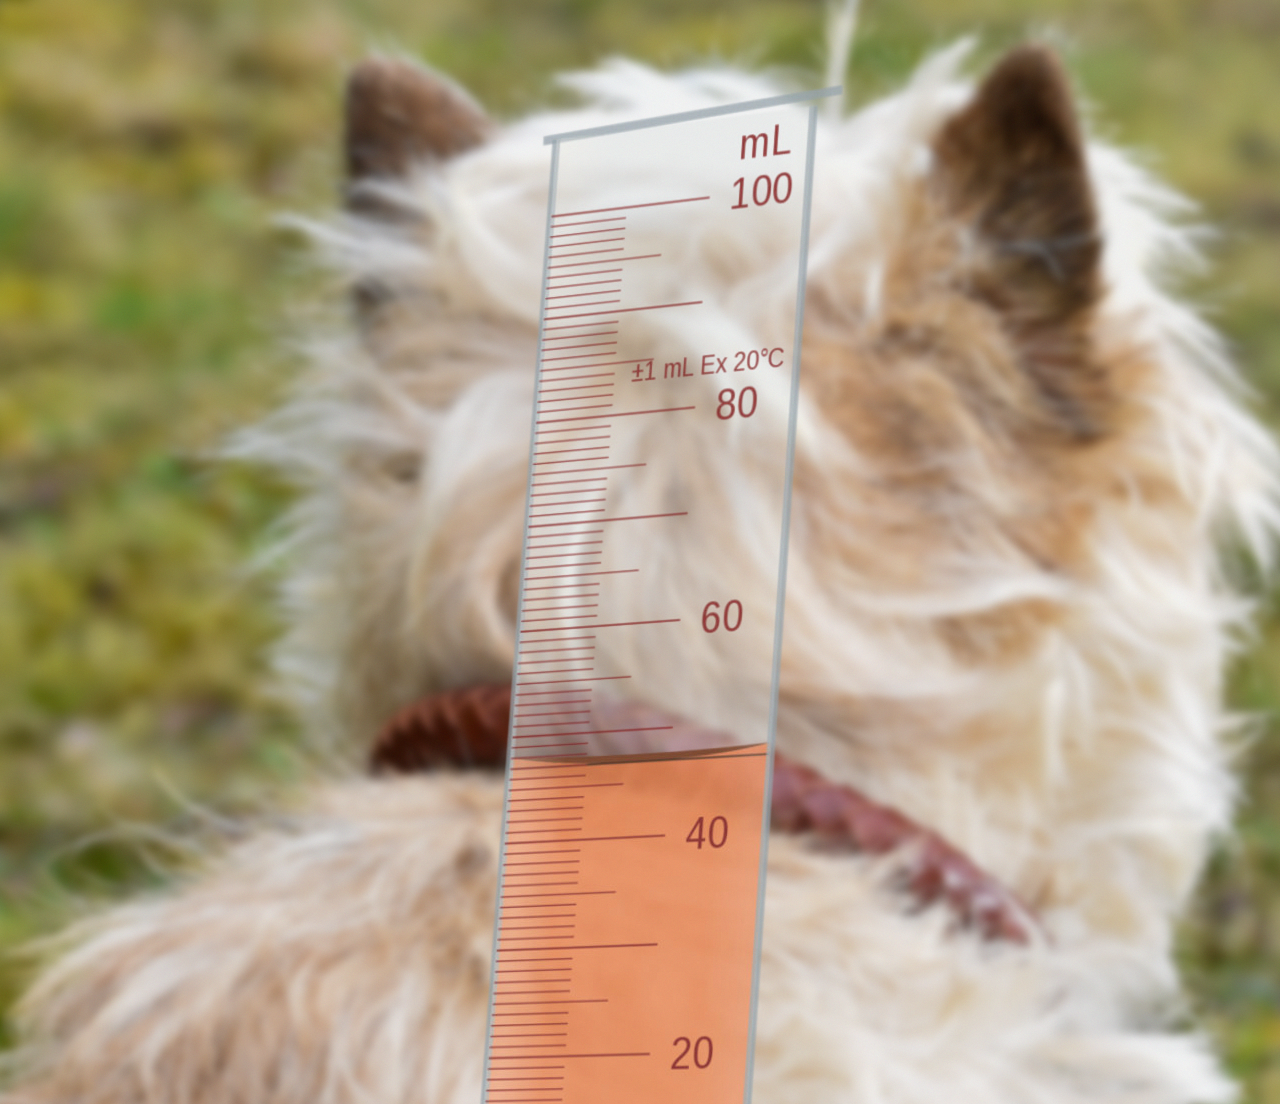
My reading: 47,mL
